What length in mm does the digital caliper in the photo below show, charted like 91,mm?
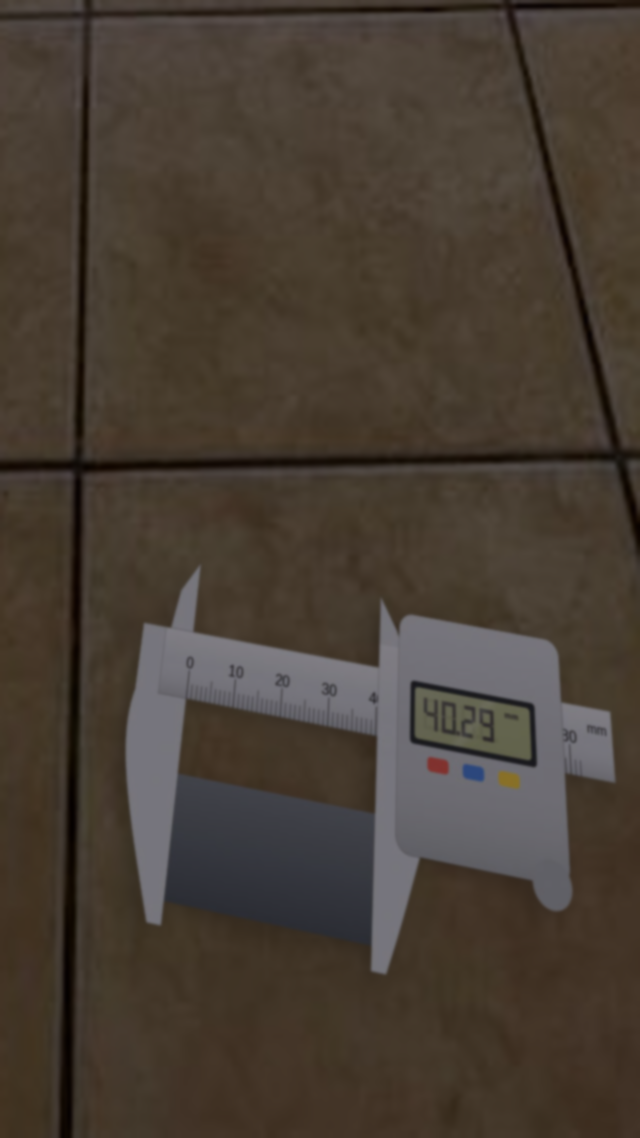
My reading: 40.29,mm
